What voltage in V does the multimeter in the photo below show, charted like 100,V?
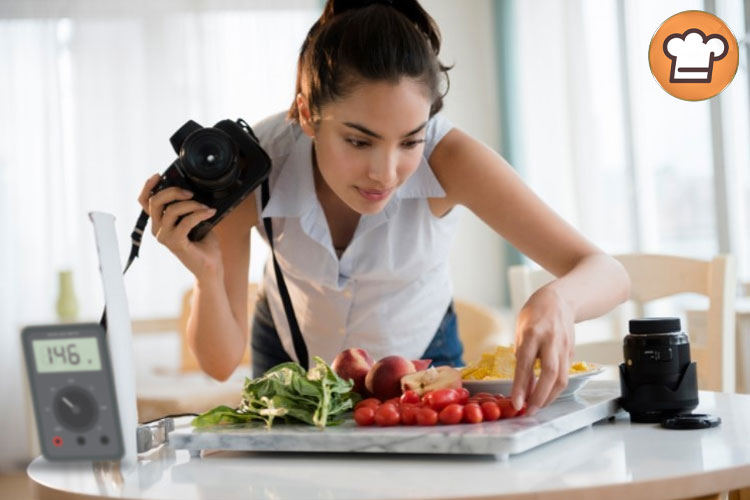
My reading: 146,V
